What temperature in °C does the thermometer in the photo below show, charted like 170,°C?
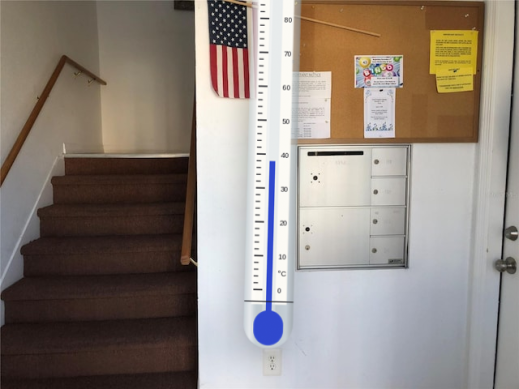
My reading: 38,°C
